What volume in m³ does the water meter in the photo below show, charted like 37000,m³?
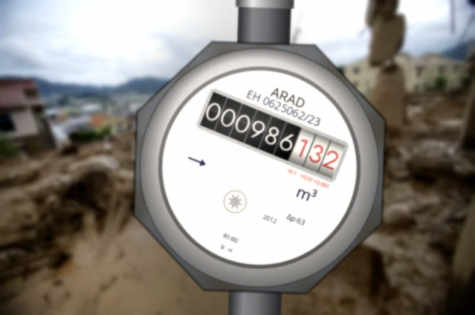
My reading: 986.132,m³
